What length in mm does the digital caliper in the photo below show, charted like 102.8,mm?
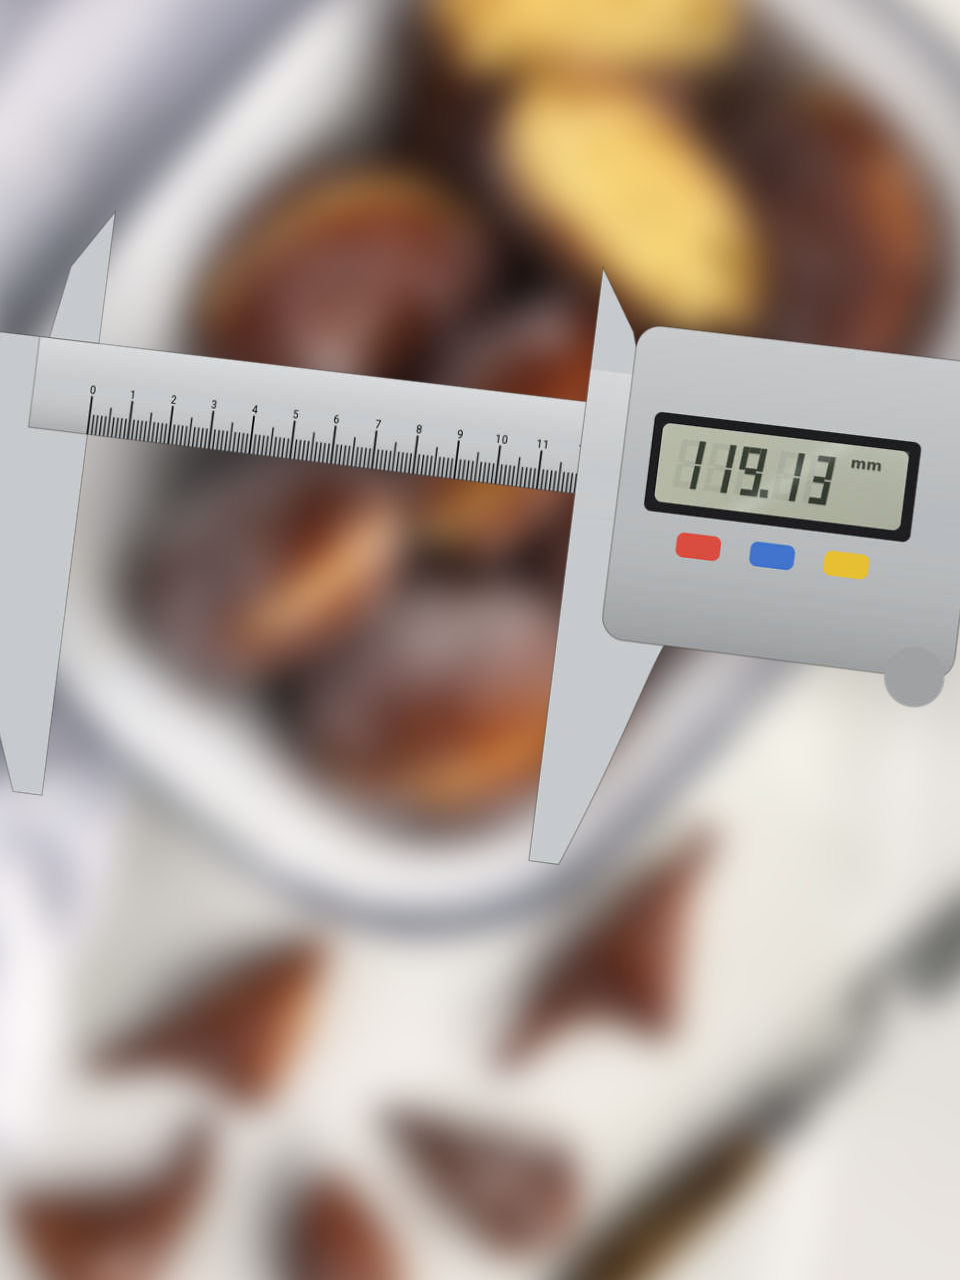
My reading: 119.13,mm
